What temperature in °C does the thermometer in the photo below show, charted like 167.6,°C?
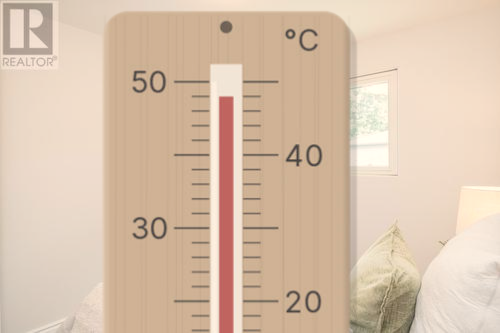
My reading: 48,°C
